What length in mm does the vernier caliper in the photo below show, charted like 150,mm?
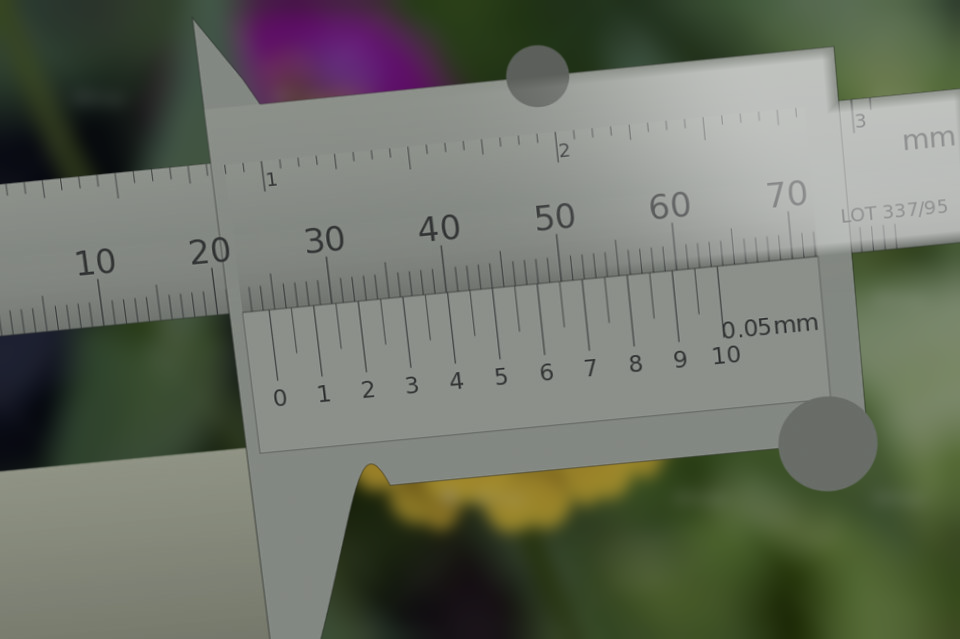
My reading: 24.5,mm
